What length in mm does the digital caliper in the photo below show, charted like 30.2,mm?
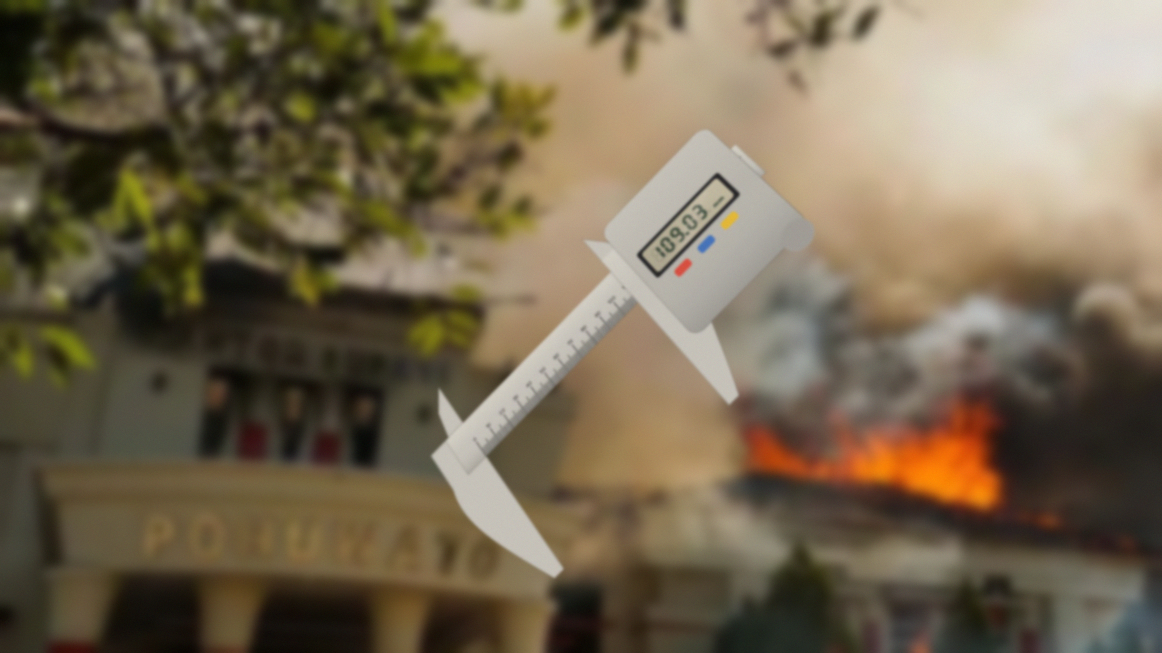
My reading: 109.03,mm
